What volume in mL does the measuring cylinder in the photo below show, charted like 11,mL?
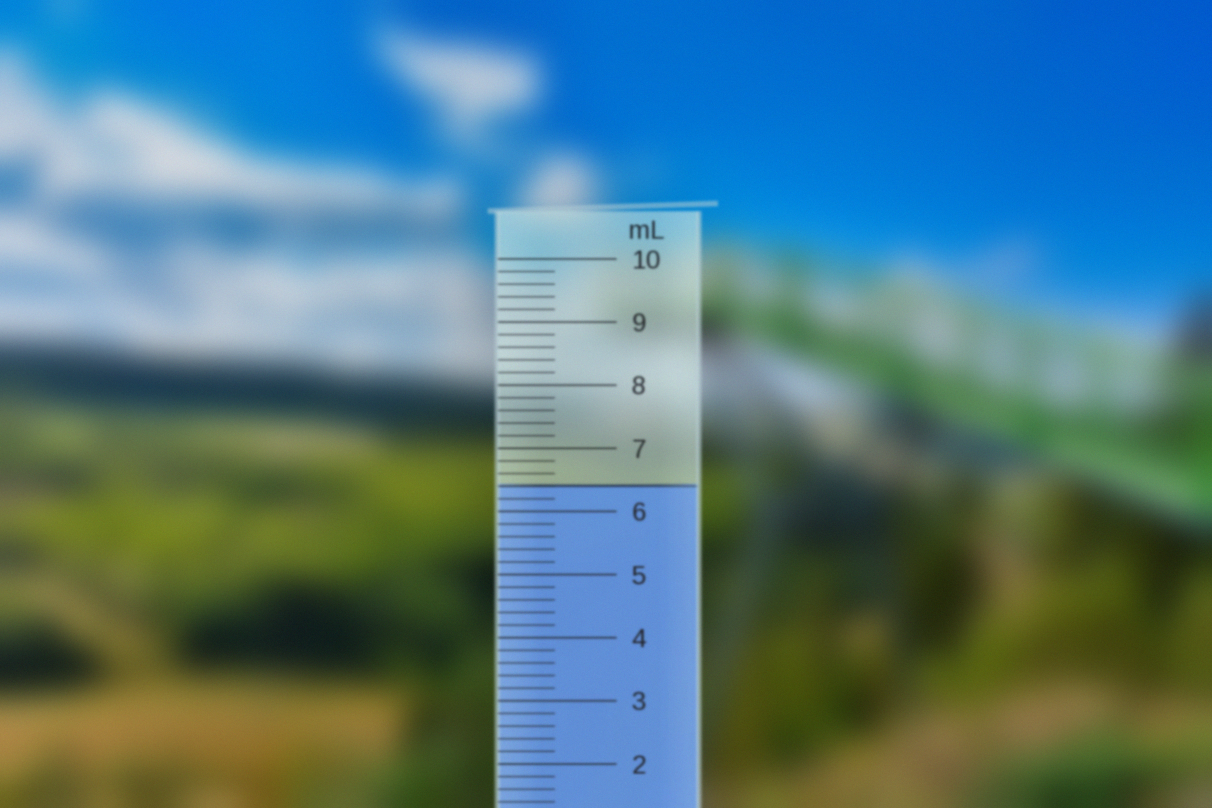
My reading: 6.4,mL
